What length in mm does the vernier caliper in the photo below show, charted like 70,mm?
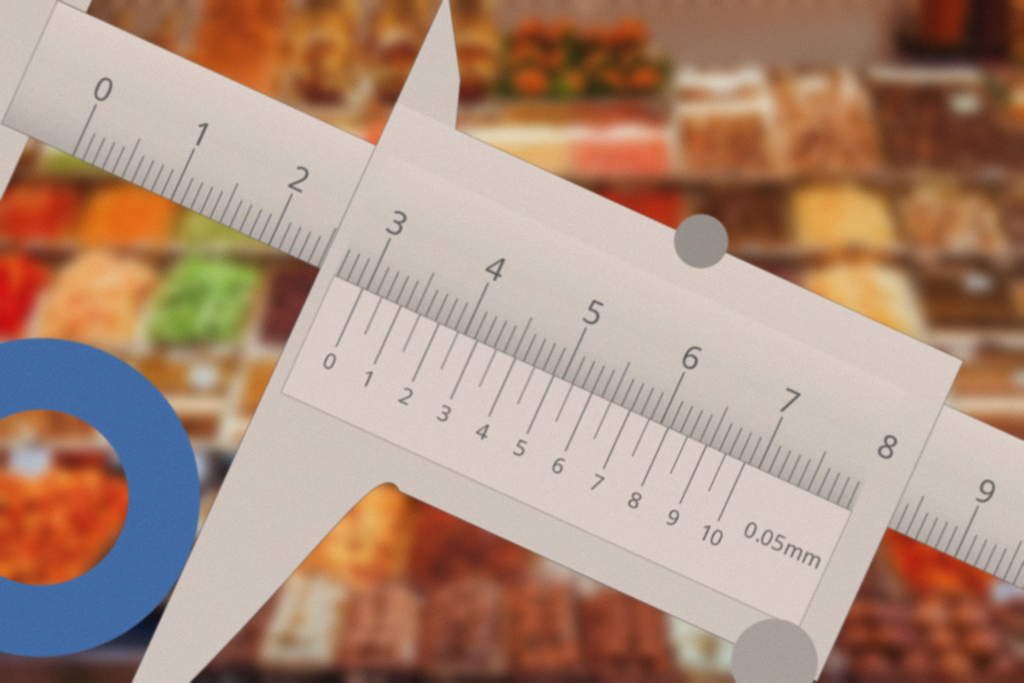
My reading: 29.6,mm
